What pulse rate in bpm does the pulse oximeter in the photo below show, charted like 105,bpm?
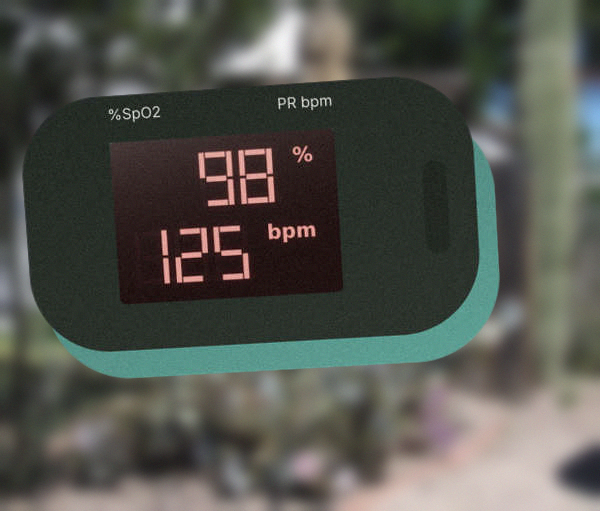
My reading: 125,bpm
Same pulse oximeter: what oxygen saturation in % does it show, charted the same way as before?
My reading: 98,%
